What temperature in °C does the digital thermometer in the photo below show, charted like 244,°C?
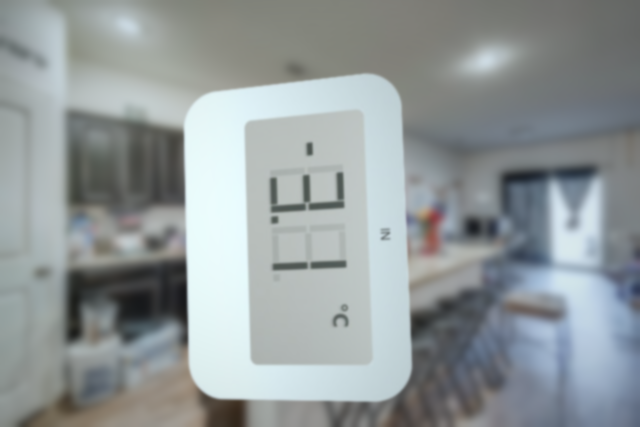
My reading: -3.1,°C
